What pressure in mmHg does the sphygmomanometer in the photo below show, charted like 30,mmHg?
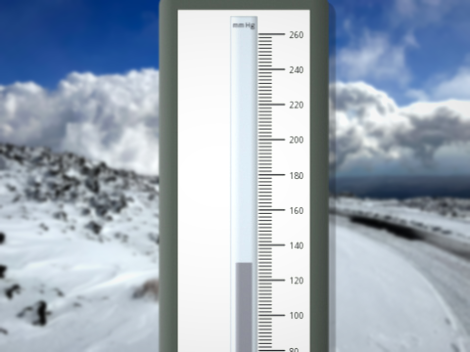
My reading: 130,mmHg
